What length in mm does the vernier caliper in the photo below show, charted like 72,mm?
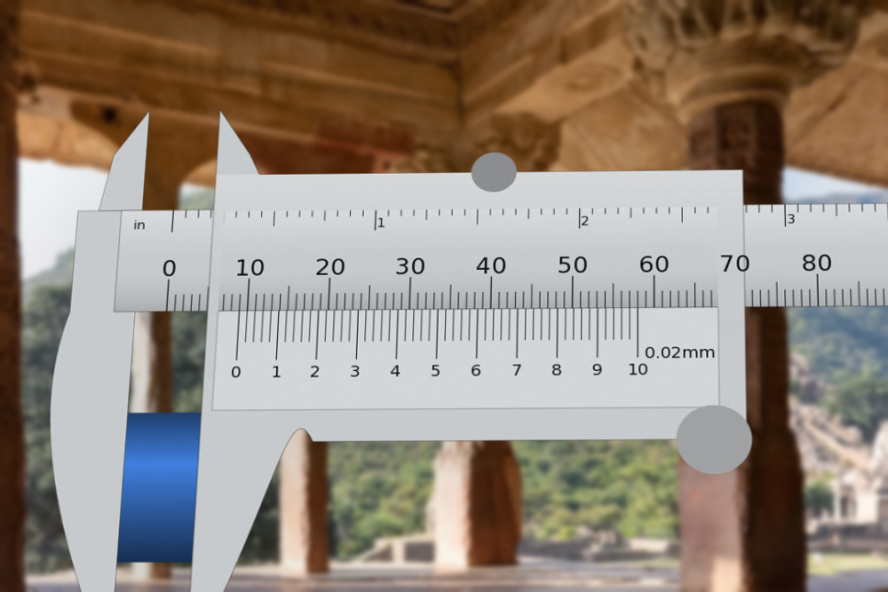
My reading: 9.0,mm
